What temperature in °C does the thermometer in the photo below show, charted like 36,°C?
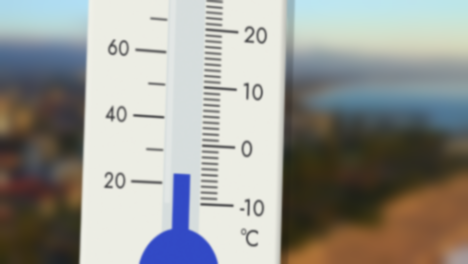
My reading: -5,°C
